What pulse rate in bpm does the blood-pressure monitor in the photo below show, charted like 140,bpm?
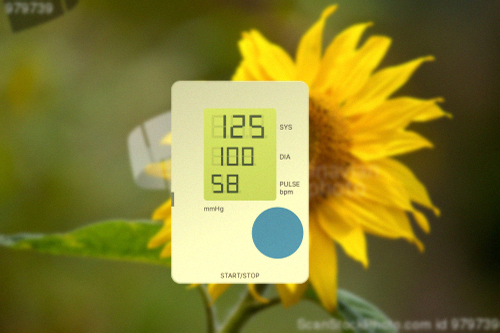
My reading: 58,bpm
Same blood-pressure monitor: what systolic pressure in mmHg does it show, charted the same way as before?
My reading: 125,mmHg
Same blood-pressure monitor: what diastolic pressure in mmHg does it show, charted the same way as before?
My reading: 100,mmHg
